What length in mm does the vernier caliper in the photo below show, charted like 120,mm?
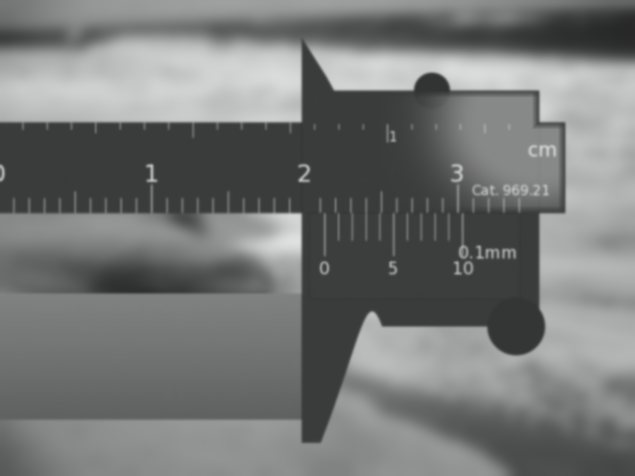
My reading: 21.3,mm
